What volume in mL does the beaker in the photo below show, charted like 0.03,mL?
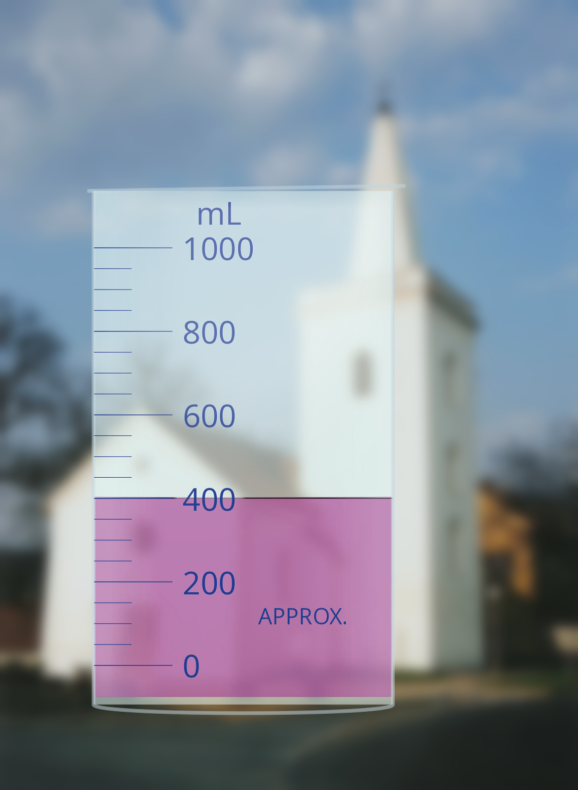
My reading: 400,mL
